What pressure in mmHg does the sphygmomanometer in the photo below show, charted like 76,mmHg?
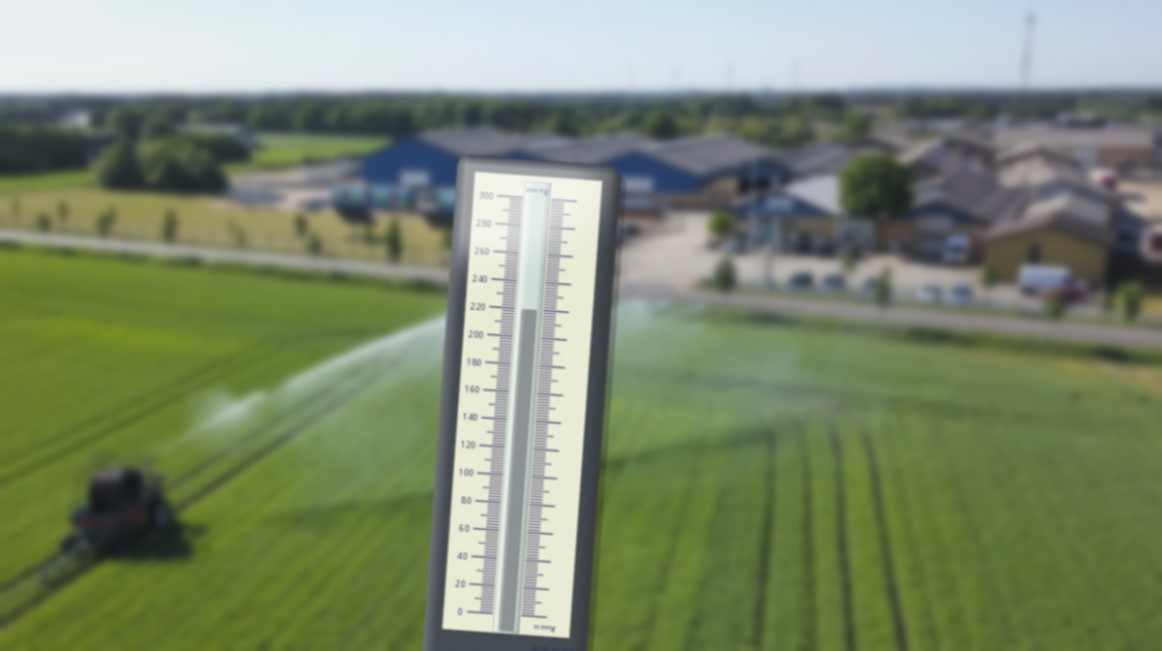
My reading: 220,mmHg
